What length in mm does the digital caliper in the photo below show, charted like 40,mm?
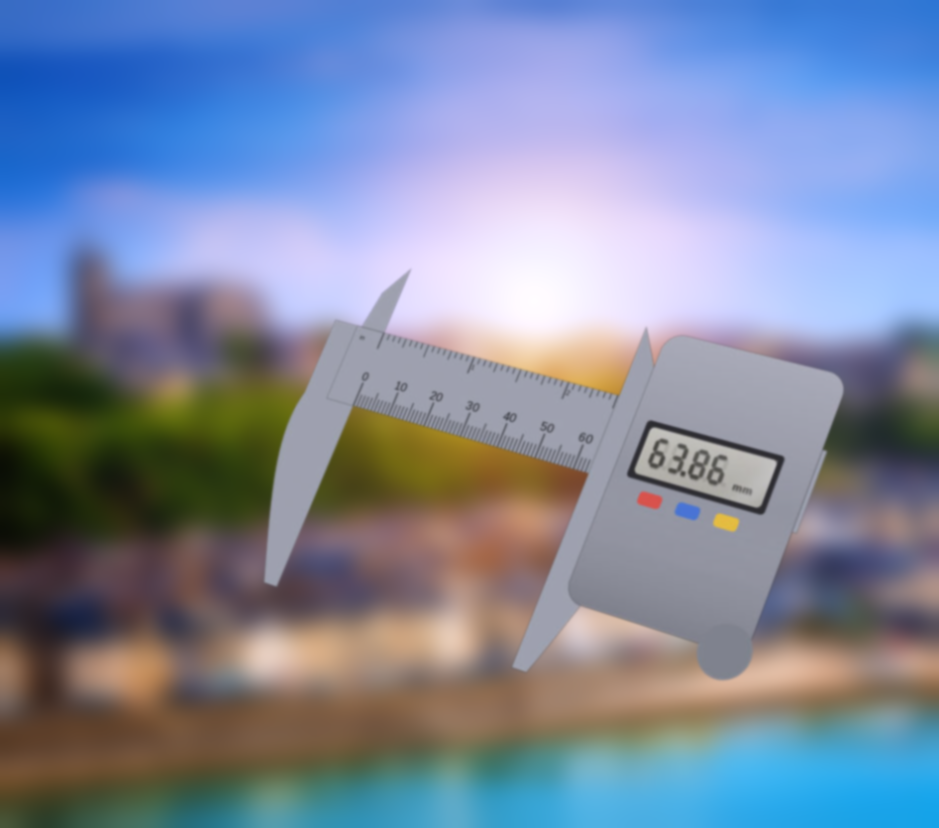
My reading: 63.86,mm
